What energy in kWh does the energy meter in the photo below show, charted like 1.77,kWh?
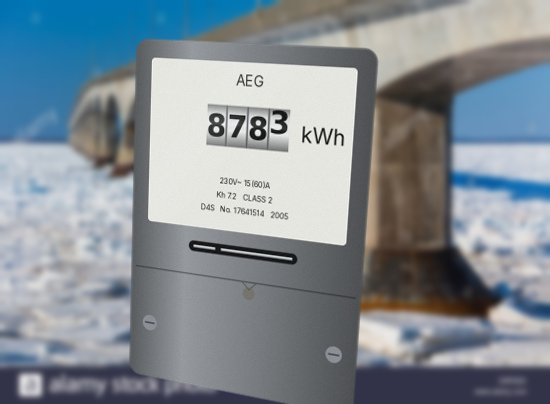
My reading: 8783,kWh
